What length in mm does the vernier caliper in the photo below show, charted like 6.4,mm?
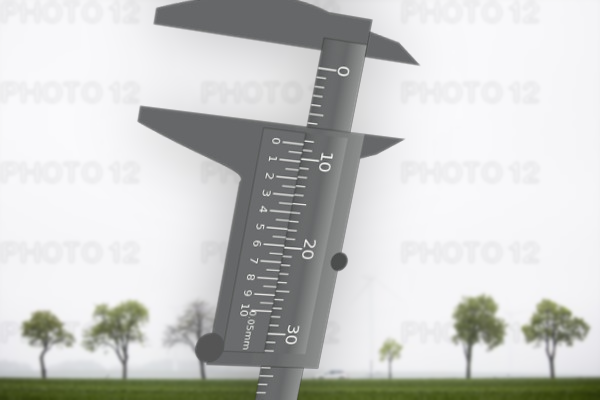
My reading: 8.4,mm
